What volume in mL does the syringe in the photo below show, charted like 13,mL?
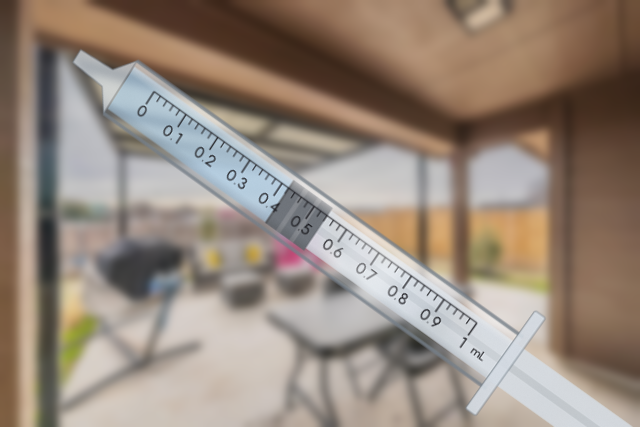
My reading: 0.42,mL
